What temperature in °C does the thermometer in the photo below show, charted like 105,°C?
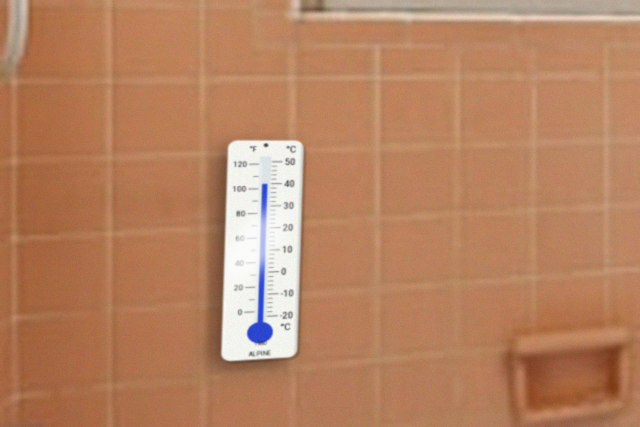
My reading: 40,°C
